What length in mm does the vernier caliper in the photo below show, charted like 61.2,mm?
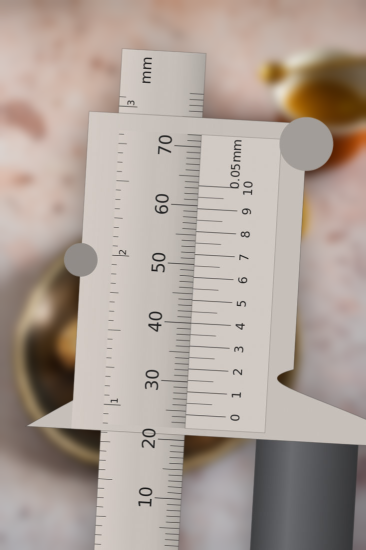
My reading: 24.4,mm
